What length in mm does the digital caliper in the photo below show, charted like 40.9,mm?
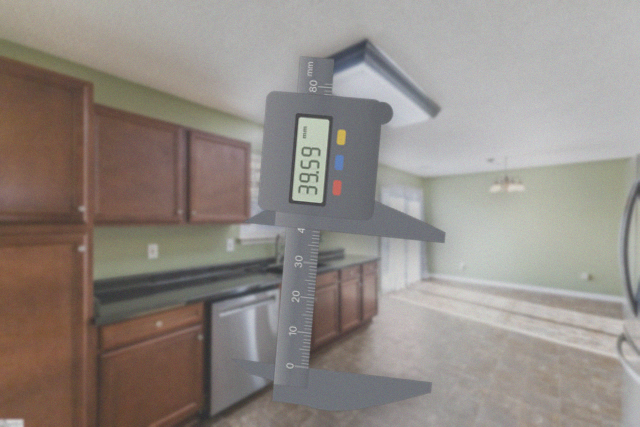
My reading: 39.59,mm
